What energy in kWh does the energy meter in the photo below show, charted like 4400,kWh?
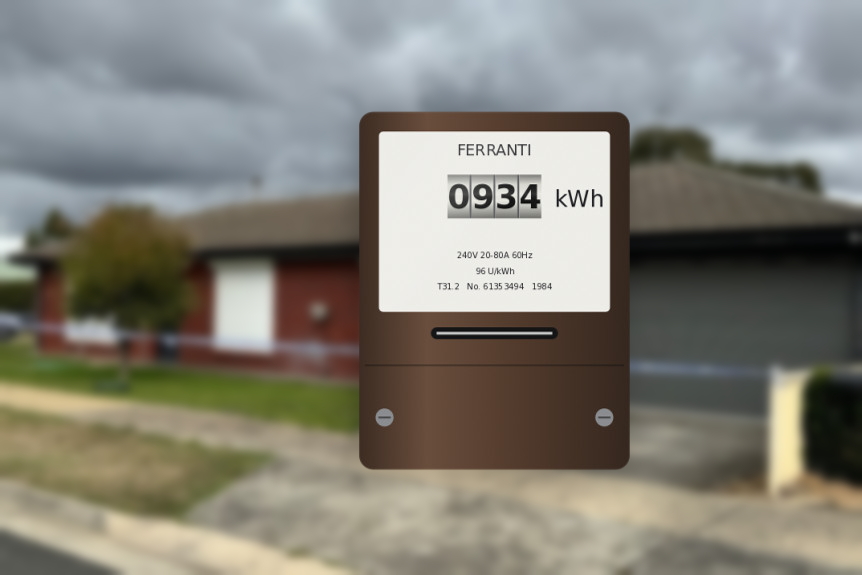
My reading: 934,kWh
